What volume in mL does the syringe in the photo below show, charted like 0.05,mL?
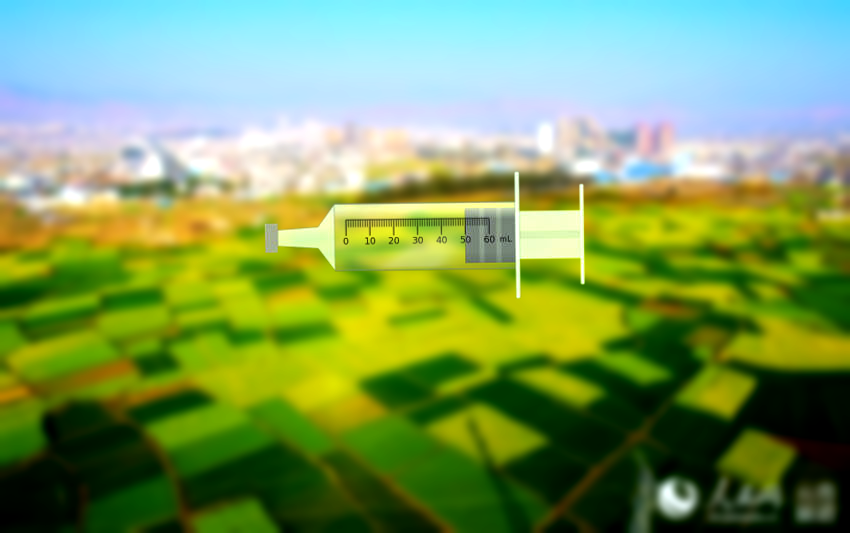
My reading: 50,mL
